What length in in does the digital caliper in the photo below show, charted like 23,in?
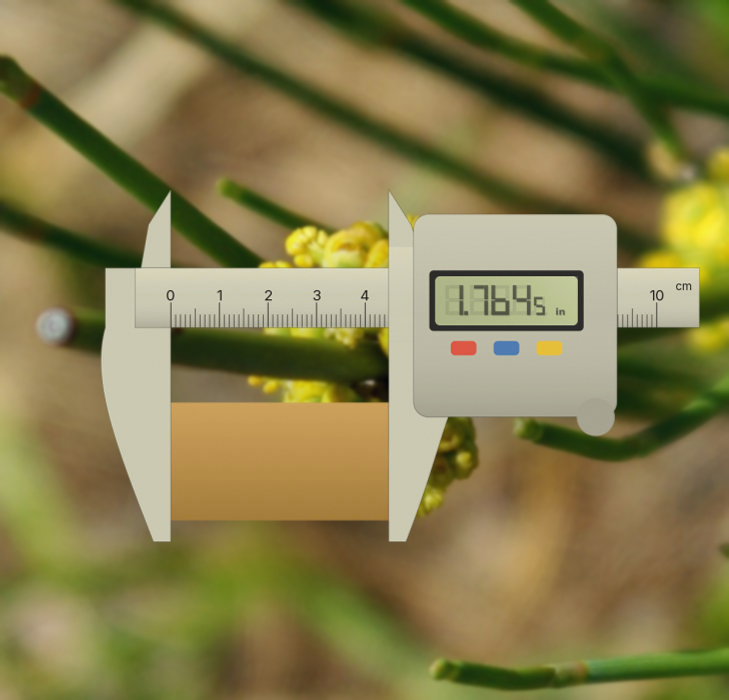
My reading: 1.7645,in
